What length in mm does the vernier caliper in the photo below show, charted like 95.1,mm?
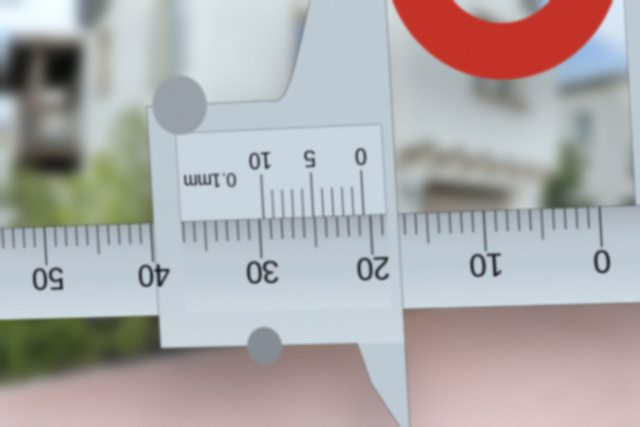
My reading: 20.6,mm
